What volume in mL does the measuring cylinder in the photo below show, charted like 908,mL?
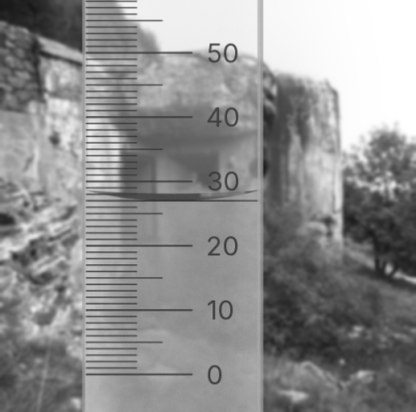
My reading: 27,mL
